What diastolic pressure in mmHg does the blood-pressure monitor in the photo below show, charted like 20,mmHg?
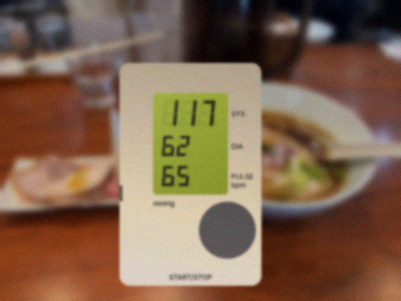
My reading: 62,mmHg
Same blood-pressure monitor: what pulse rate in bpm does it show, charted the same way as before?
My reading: 65,bpm
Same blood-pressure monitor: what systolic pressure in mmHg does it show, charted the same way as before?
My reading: 117,mmHg
